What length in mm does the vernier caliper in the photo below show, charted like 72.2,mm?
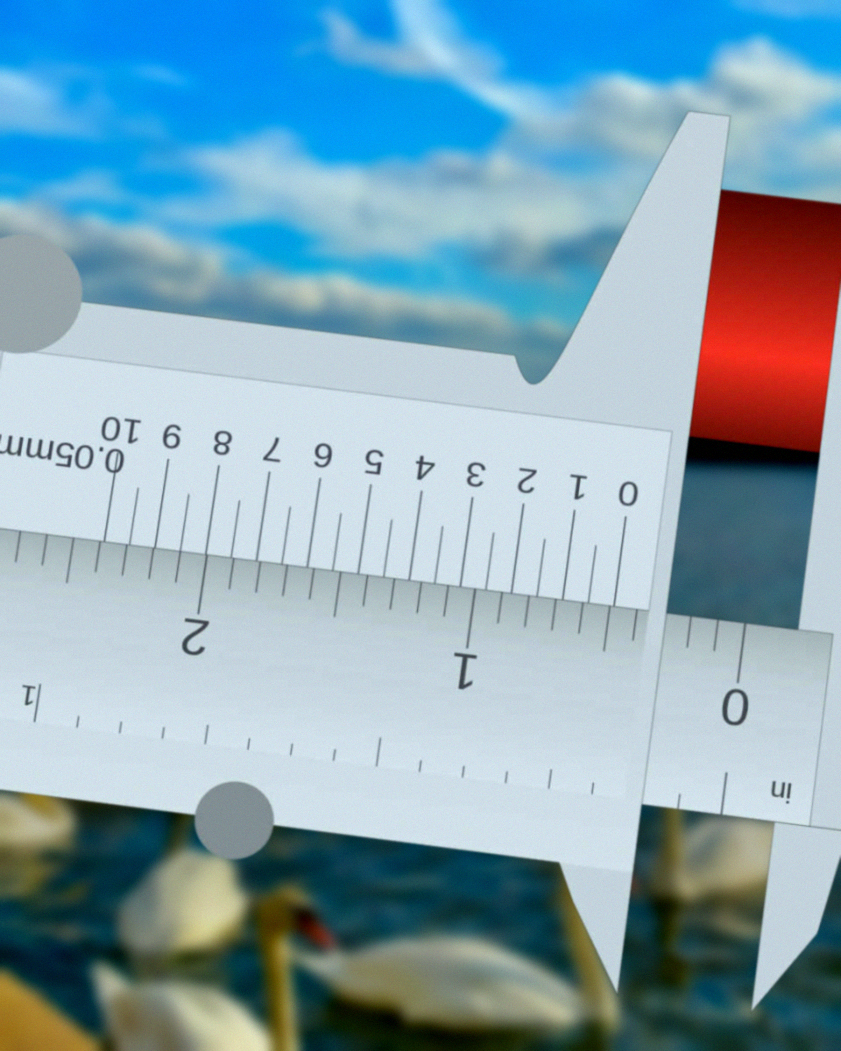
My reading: 4.85,mm
